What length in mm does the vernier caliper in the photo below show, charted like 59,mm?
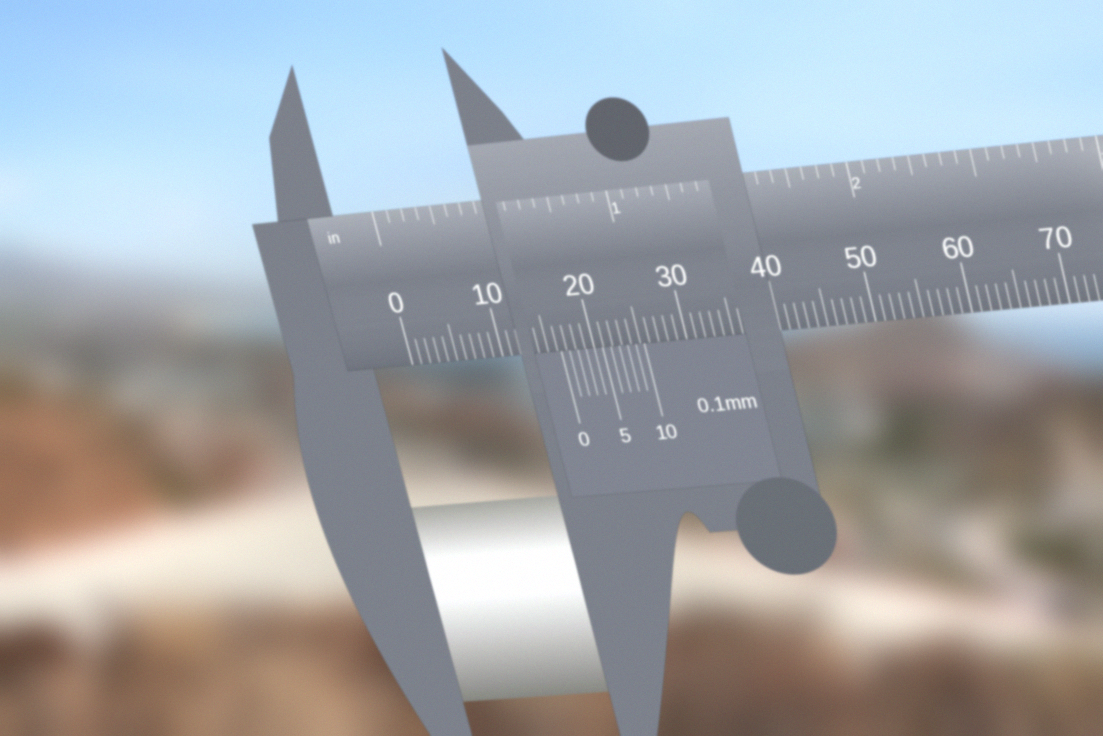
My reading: 16.4,mm
